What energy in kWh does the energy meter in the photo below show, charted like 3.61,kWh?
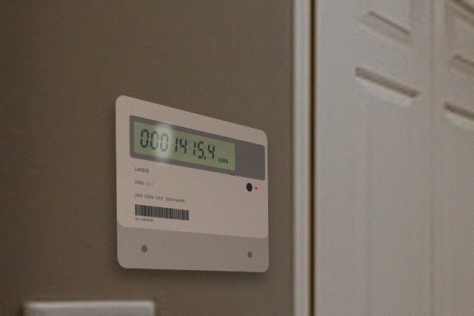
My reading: 1415.4,kWh
